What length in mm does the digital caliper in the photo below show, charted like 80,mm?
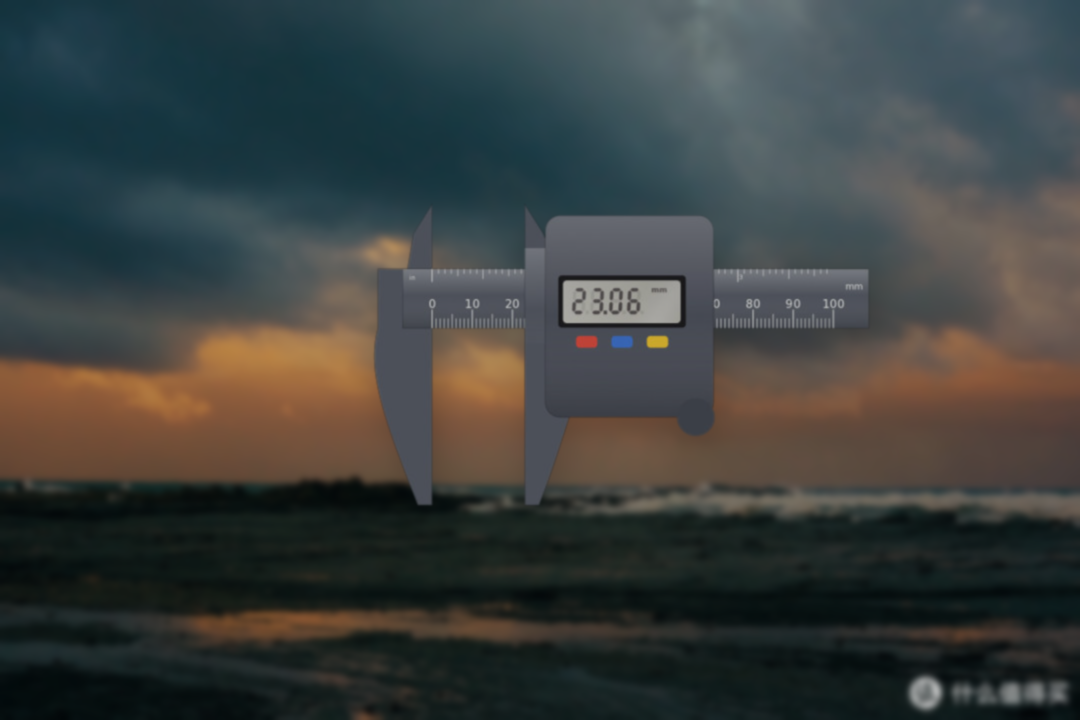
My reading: 23.06,mm
